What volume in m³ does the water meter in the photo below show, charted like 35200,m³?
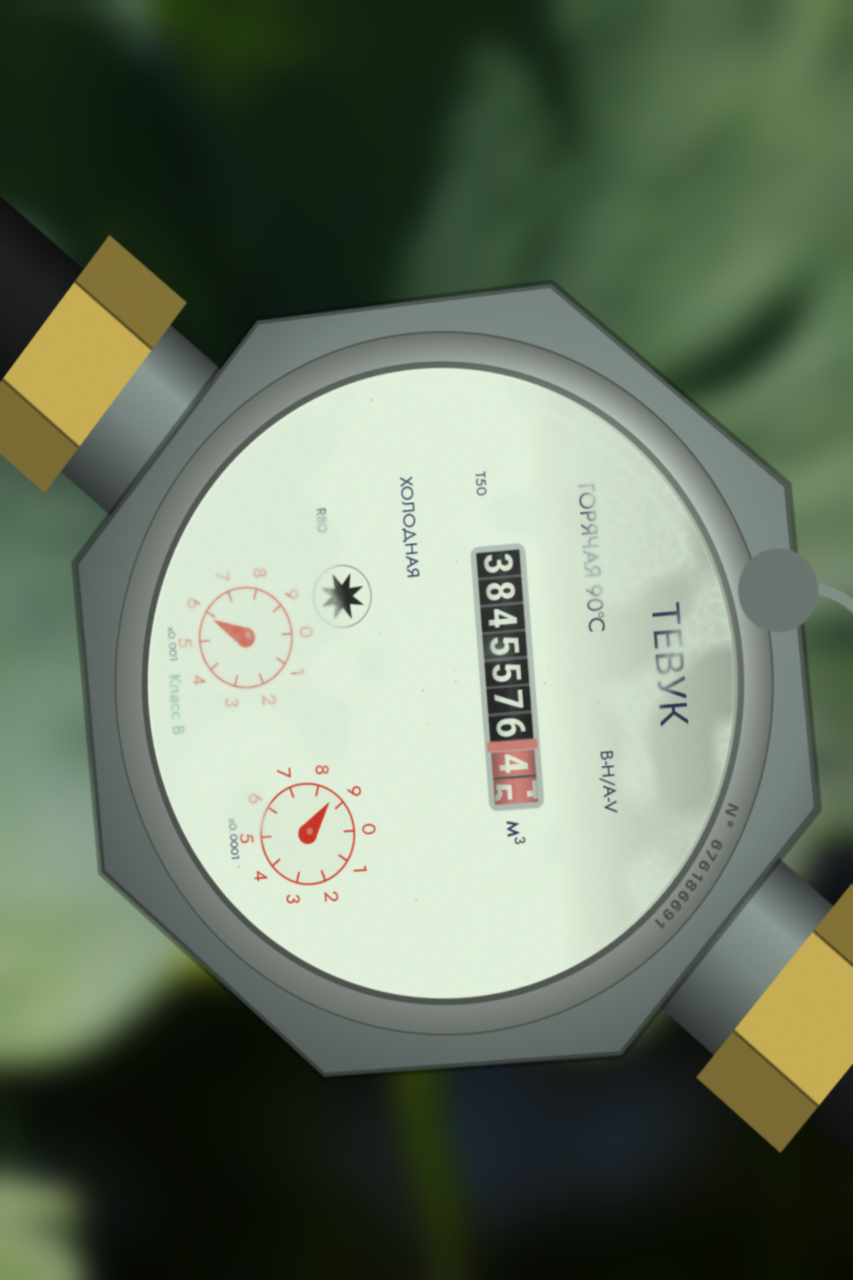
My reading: 3845576.4458,m³
